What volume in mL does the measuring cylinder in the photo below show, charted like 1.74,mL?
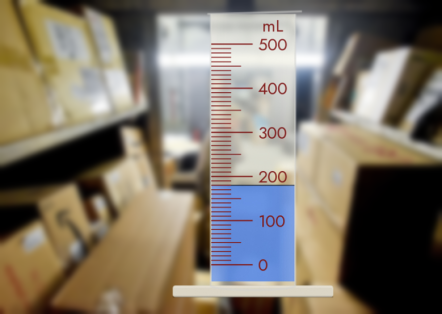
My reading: 180,mL
